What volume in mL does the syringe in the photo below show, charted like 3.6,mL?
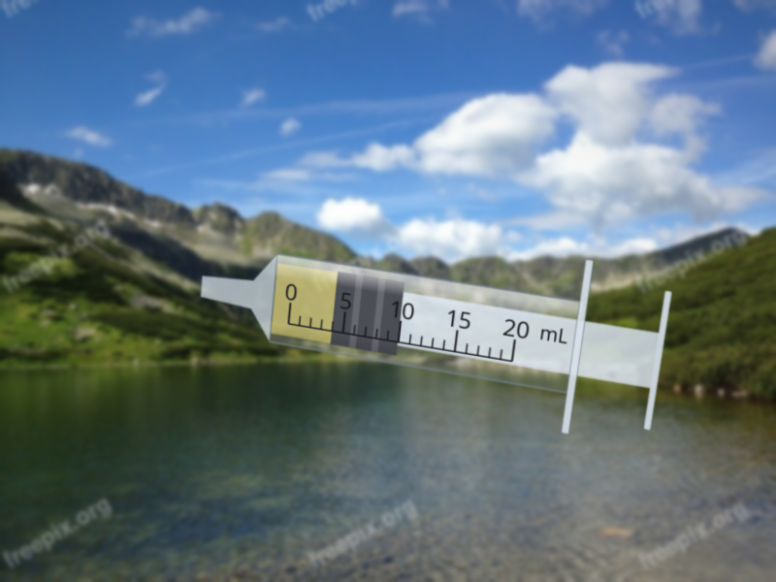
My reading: 4,mL
